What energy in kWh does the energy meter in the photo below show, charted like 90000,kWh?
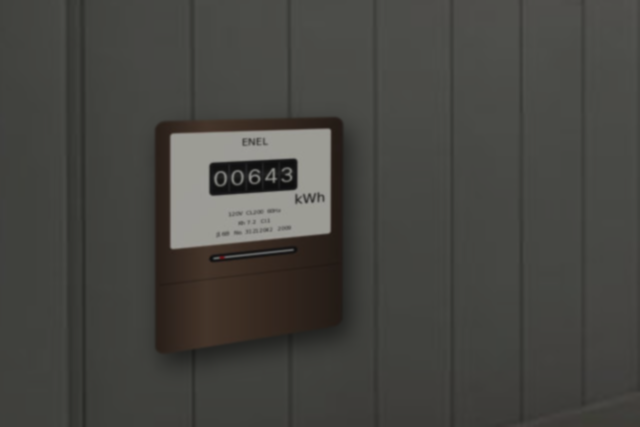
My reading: 643,kWh
